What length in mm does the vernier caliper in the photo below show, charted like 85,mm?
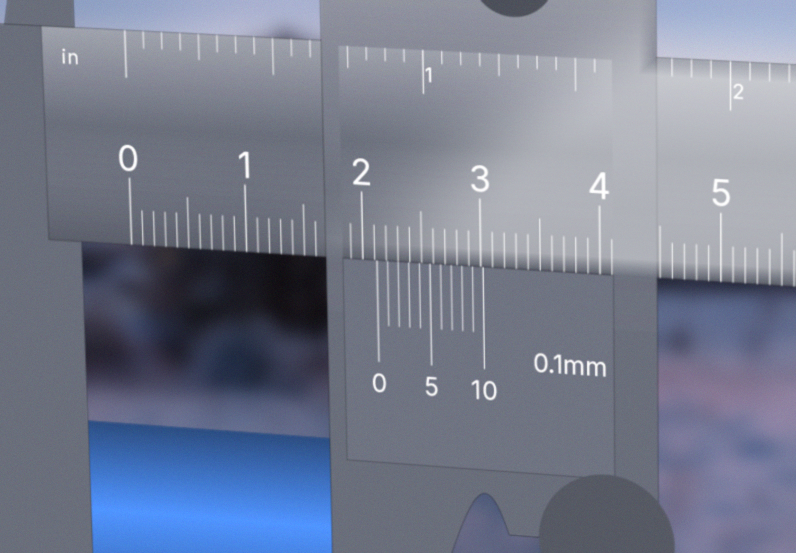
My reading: 21.2,mm
